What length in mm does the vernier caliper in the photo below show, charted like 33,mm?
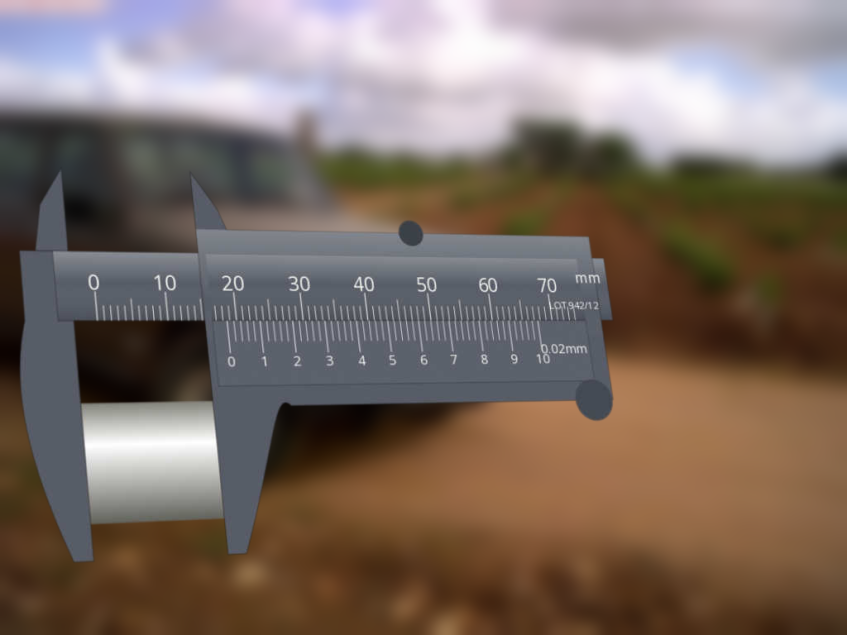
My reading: 18.6,mm
